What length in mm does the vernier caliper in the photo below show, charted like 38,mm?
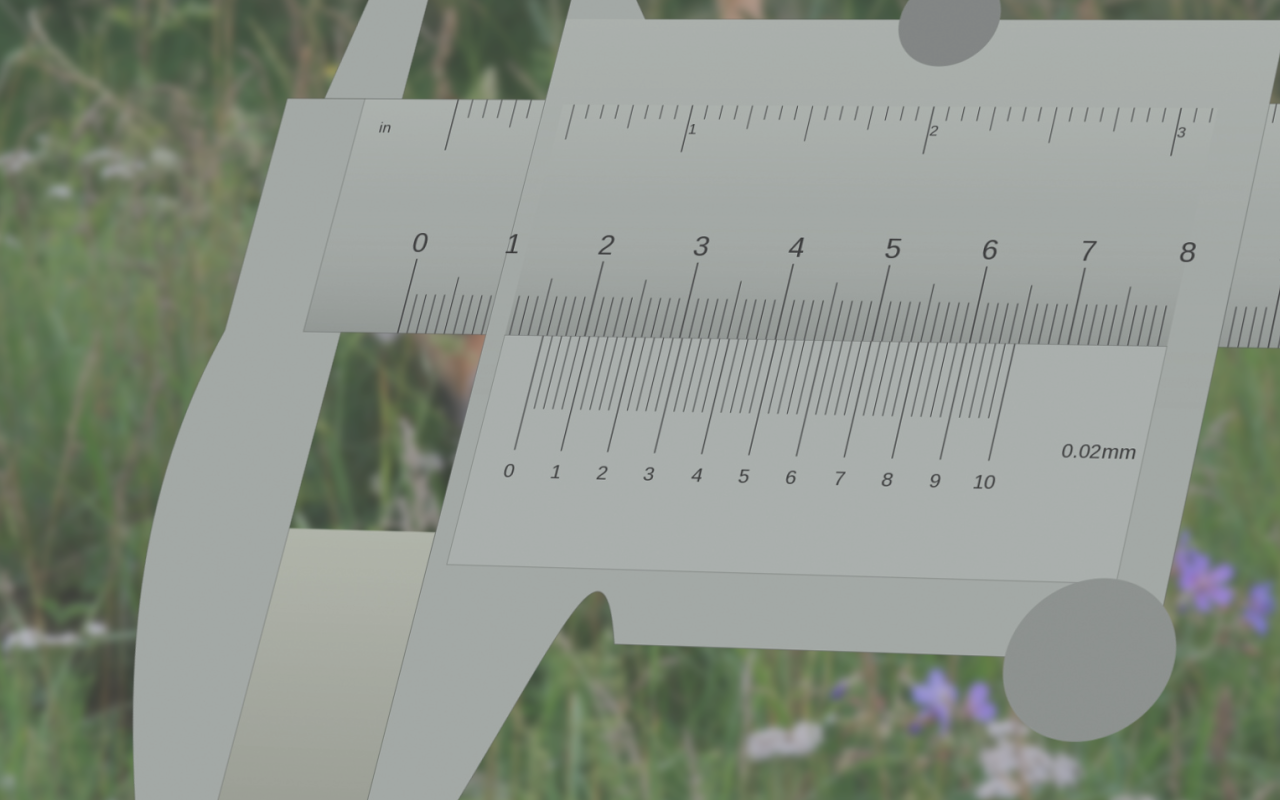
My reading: 15.6,mm
